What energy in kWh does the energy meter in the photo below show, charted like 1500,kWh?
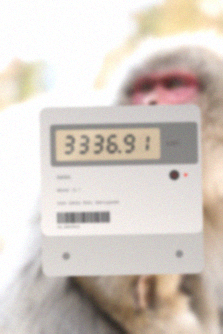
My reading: 3336.91,kWh
